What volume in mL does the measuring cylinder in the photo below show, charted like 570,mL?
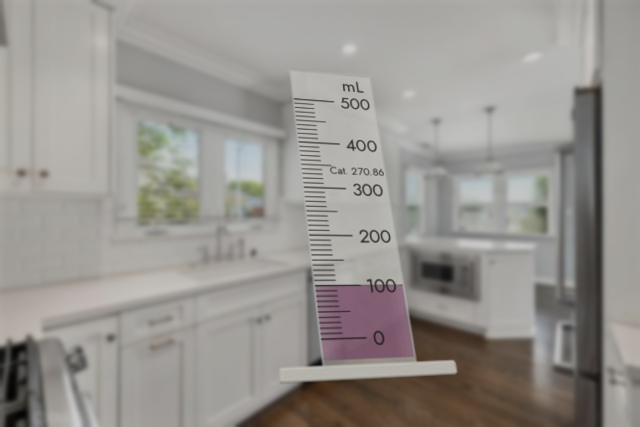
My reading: 100,mL
